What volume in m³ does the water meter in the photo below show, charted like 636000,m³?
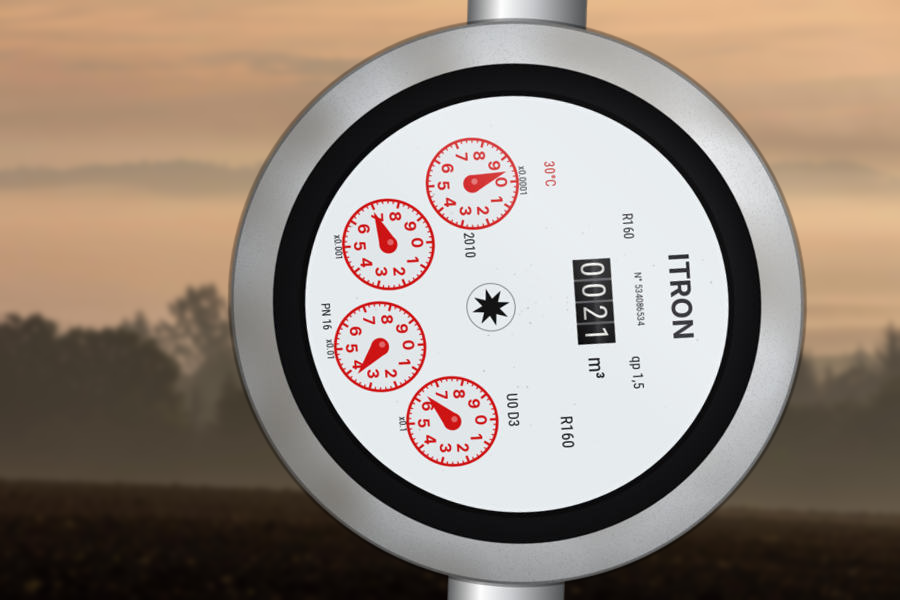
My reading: 21.6369,m³
